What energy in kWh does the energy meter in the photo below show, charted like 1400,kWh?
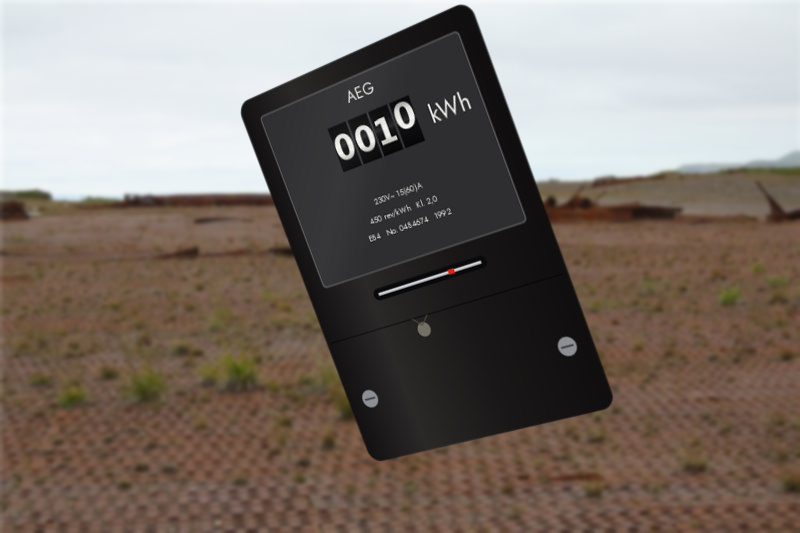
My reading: 10,kWh
